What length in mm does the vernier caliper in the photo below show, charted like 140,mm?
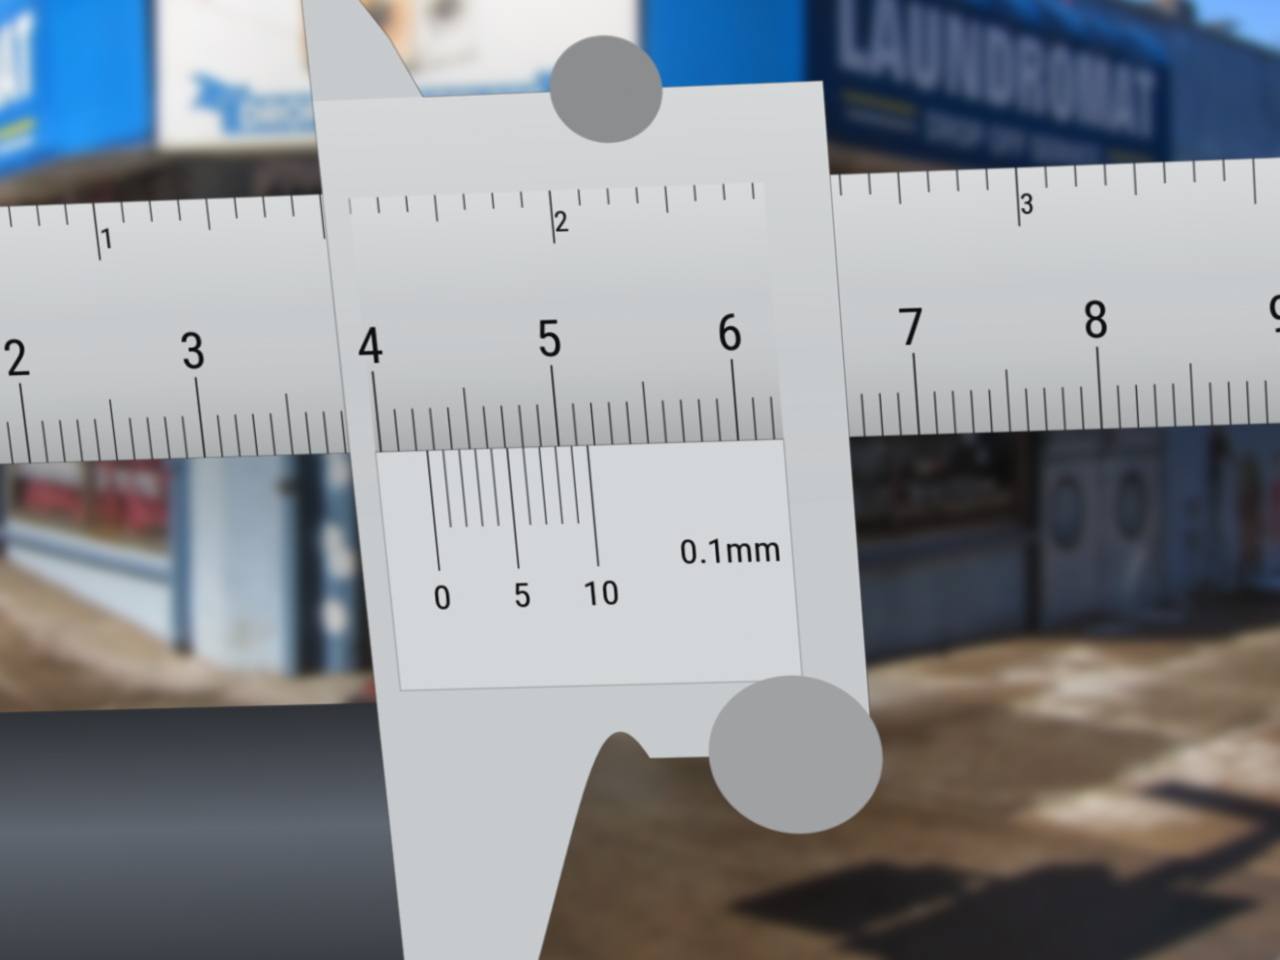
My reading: 42.6,mm
